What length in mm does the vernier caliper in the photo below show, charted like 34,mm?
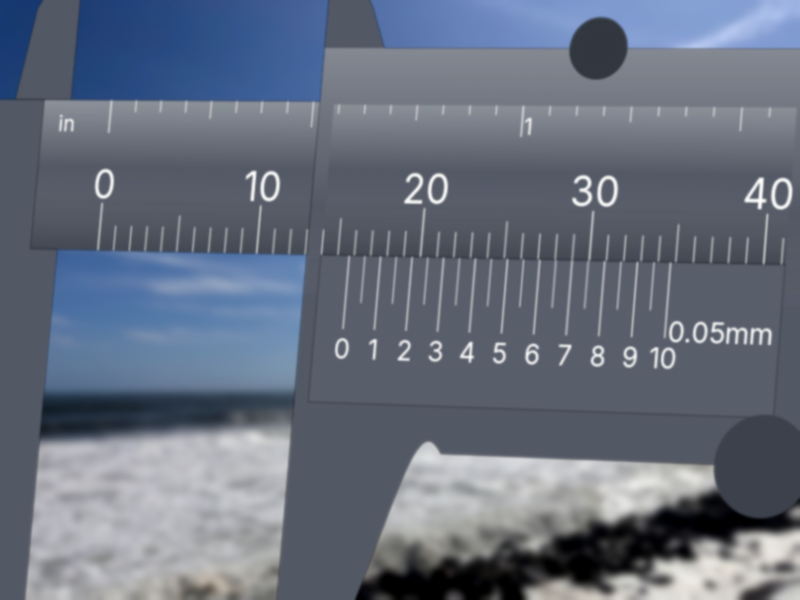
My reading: 15.7,mm
